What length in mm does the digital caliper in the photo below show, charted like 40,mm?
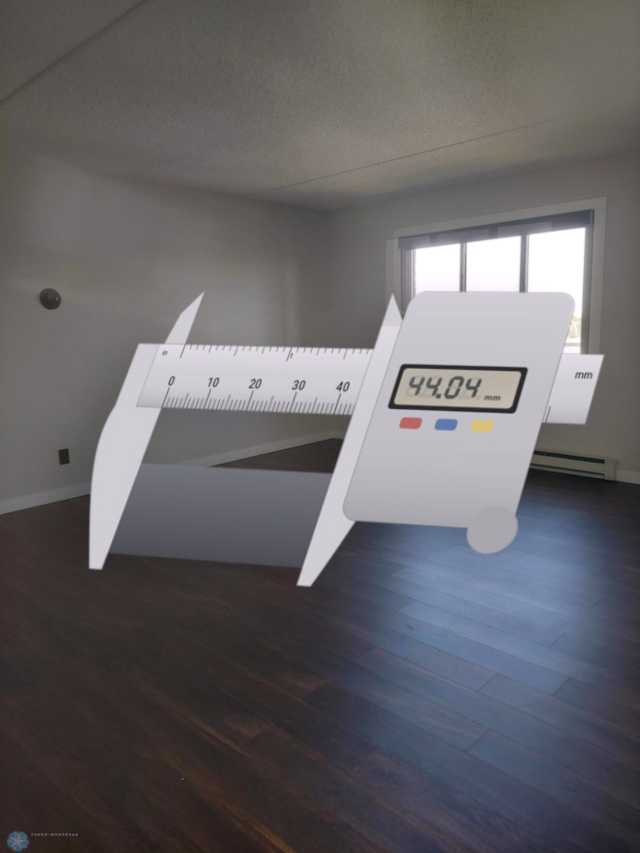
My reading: 44.04,mm
